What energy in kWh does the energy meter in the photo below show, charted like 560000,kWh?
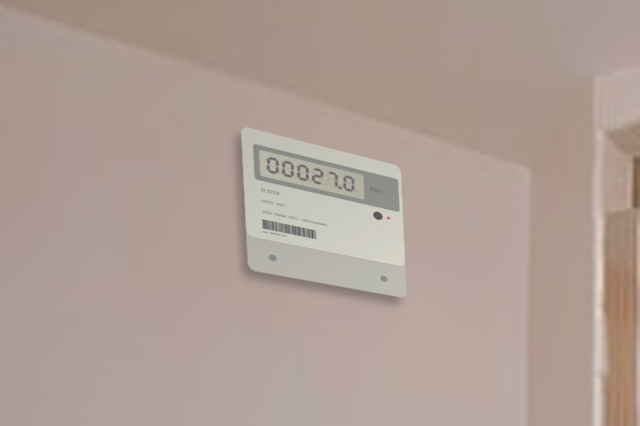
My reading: 27.0,kWh
